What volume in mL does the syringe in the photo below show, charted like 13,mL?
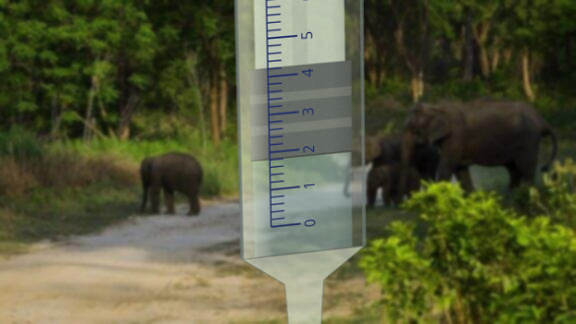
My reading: 1.8,mL
